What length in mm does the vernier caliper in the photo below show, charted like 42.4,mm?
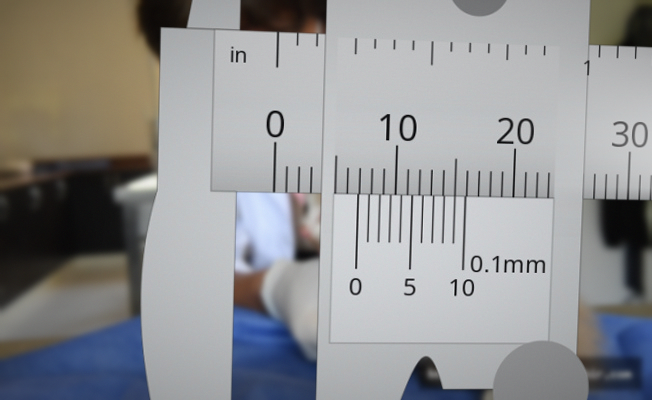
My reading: 6.9,mm
